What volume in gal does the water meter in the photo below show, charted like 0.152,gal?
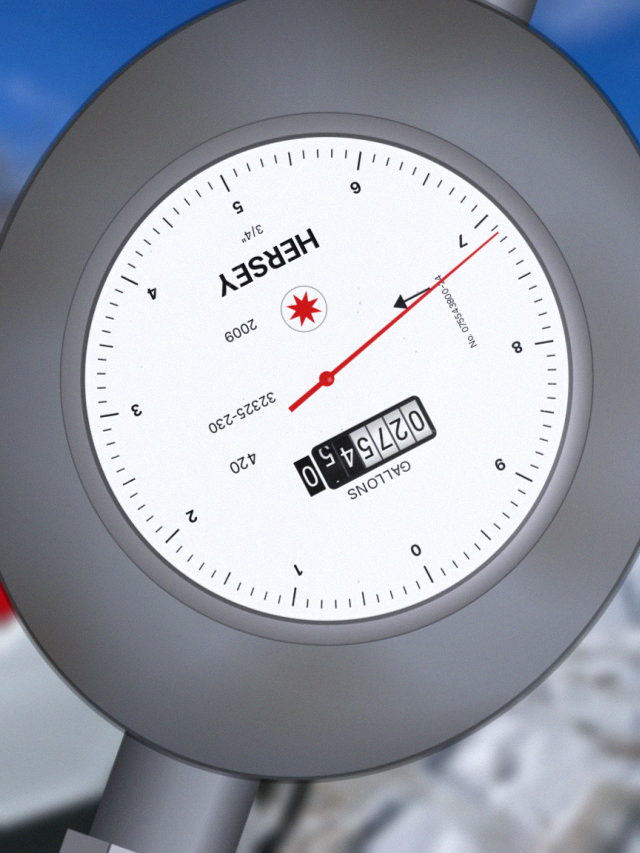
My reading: 275447.1,gal
